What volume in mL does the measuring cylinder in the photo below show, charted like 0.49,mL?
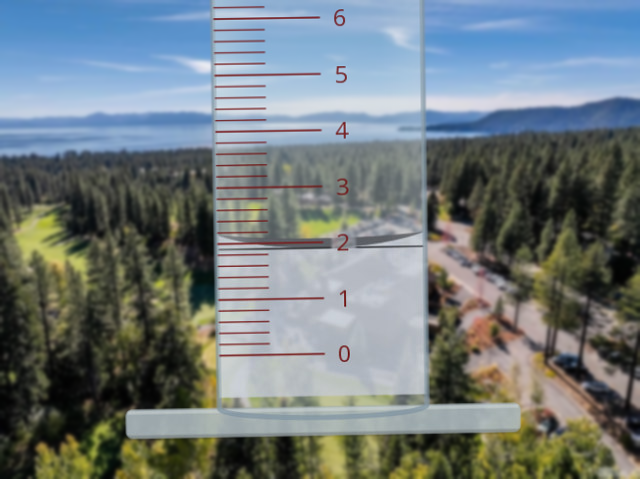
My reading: 1.9,mL
